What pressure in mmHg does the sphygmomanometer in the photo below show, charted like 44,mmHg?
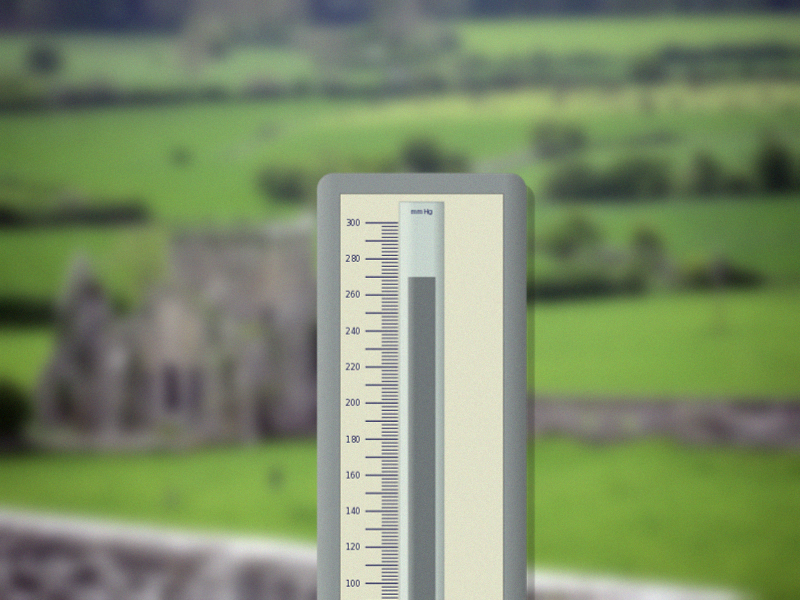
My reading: 270,mmHg
